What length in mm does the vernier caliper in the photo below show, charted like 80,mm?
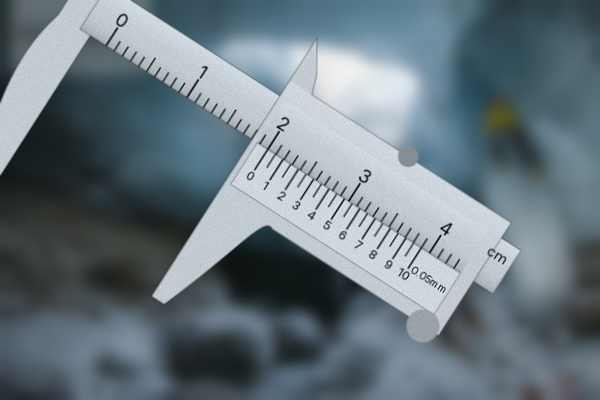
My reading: 20.0,mm
